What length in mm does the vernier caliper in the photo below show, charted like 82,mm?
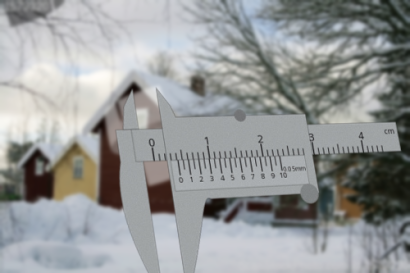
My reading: 4.2,mm
